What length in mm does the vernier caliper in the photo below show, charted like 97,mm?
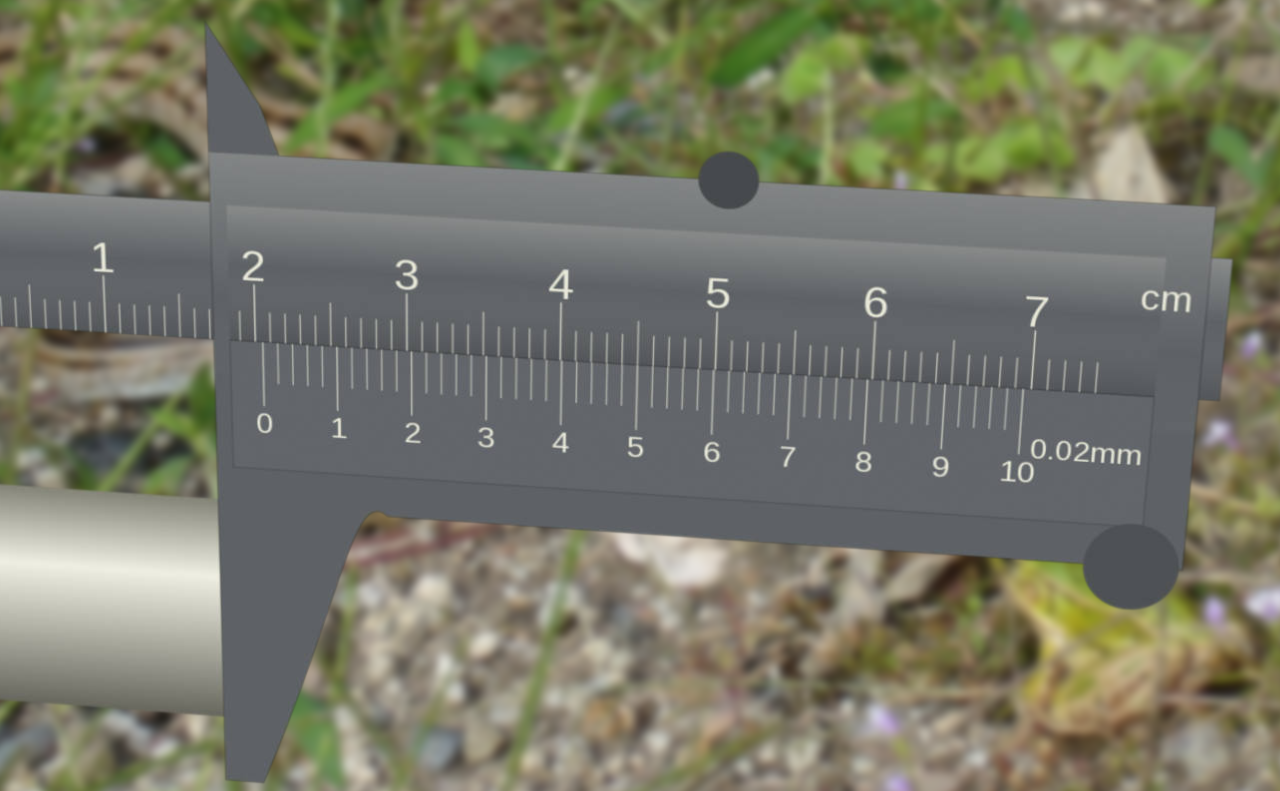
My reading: 20.5,mm
